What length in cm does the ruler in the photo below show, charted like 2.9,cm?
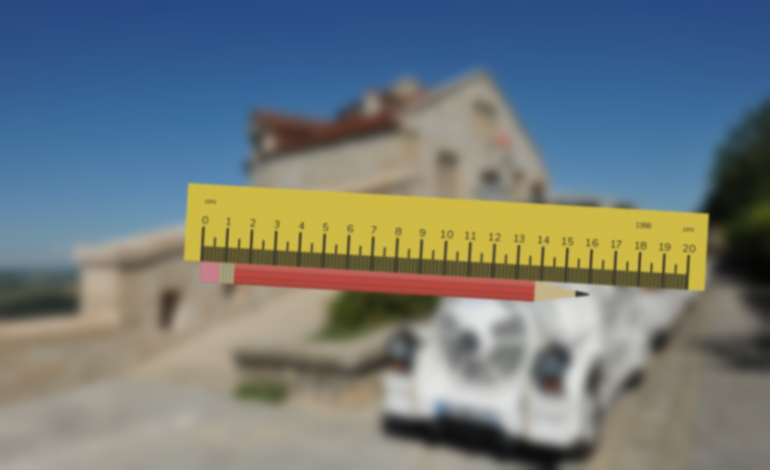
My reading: 16,cm
